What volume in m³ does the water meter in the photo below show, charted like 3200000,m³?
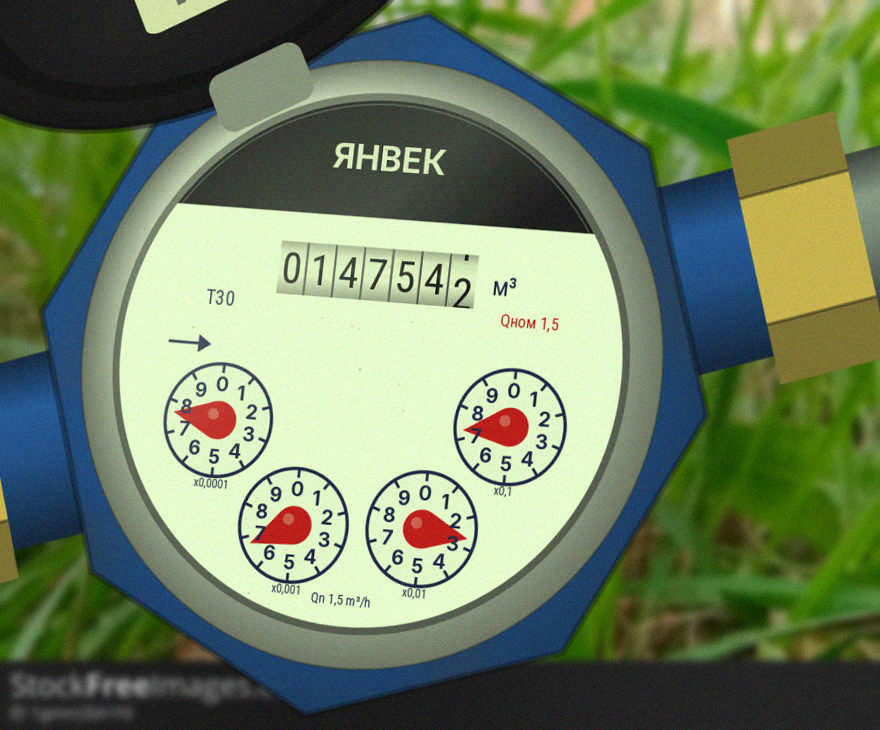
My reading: 147541.7267,m³
